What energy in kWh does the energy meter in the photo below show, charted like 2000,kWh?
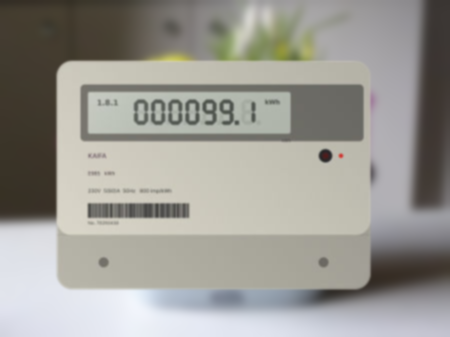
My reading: 99.1,kWh
